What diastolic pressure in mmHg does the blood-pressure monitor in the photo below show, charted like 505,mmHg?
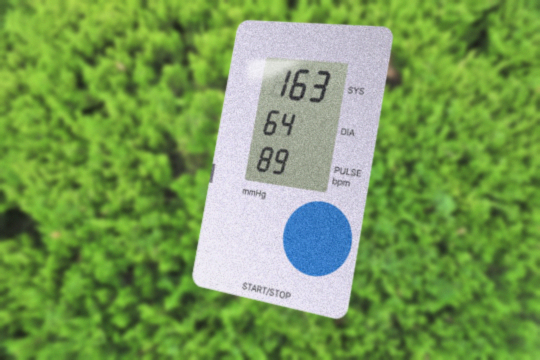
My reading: 64,mmHg
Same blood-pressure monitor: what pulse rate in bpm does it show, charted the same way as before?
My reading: 89,bpm
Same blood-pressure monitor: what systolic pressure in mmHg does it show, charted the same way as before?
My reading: 163,mmHg
